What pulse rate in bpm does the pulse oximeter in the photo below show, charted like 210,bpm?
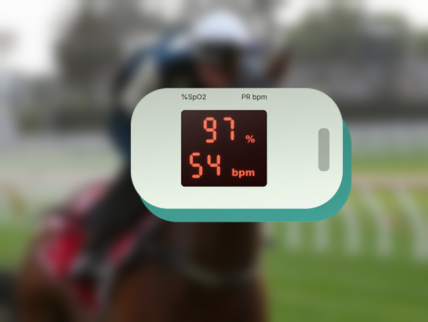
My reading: 54,bpm
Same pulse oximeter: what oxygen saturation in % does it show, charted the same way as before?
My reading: 97,%
